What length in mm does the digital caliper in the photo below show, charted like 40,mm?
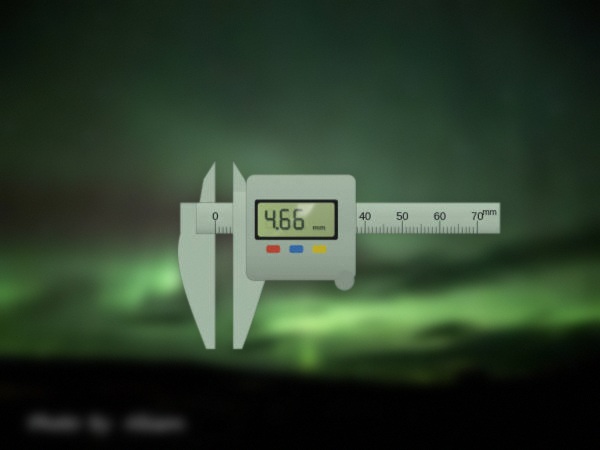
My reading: 4.66,mm
